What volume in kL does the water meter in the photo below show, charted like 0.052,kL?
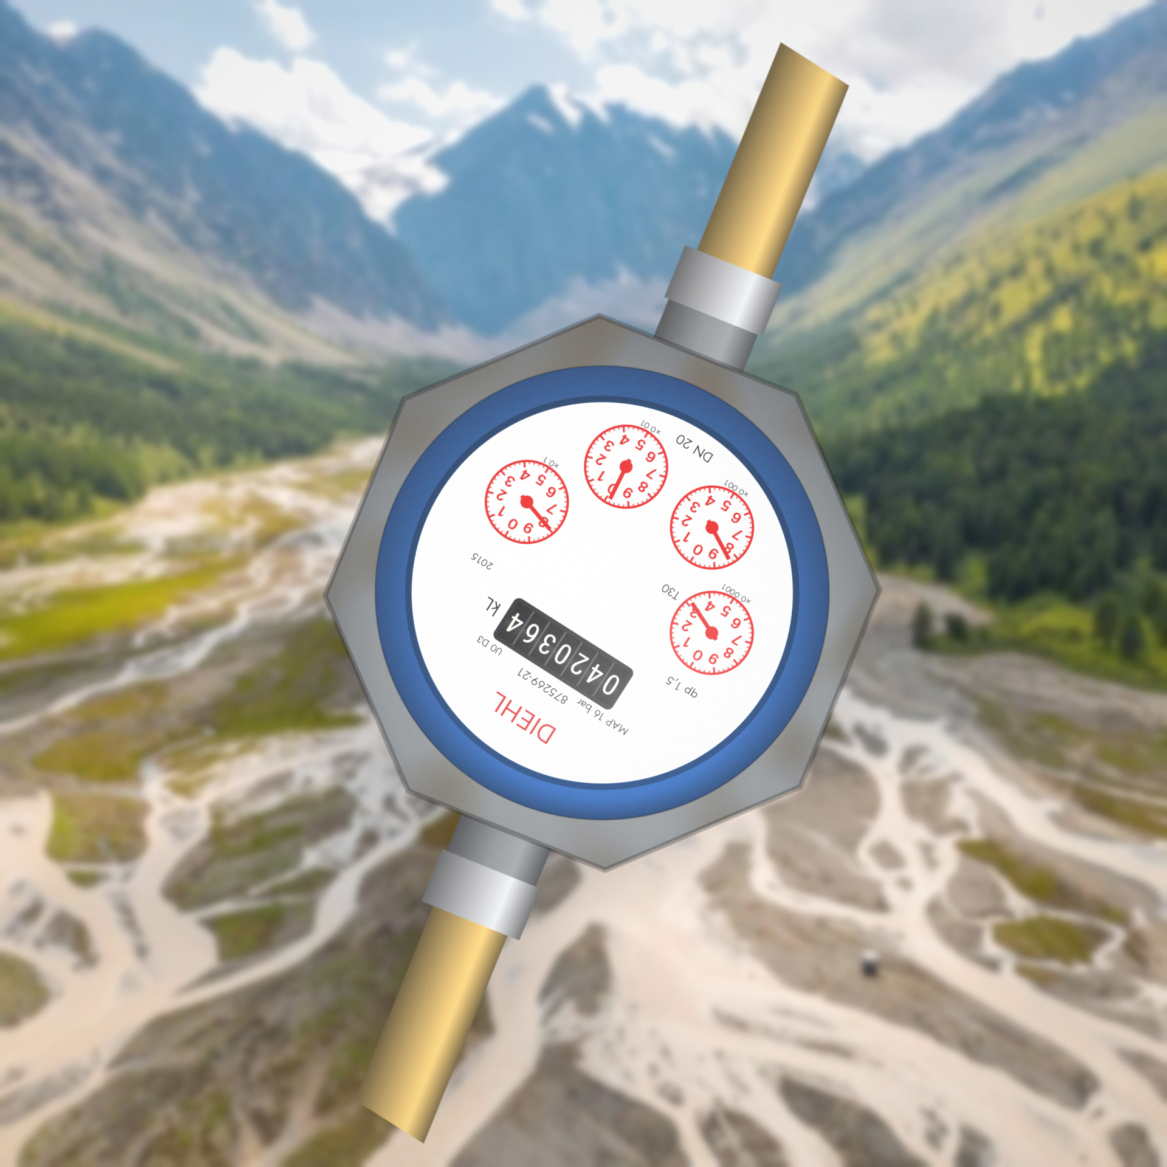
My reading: 420364.7983,kL
